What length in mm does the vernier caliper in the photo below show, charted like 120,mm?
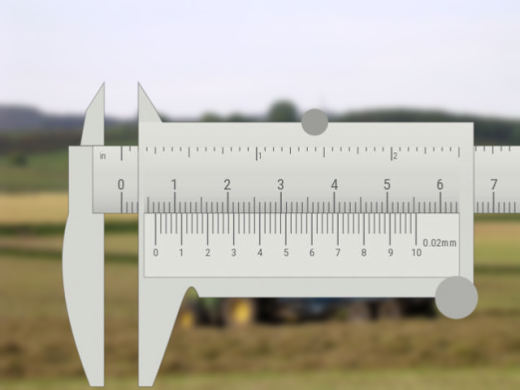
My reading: 6.4,mm
